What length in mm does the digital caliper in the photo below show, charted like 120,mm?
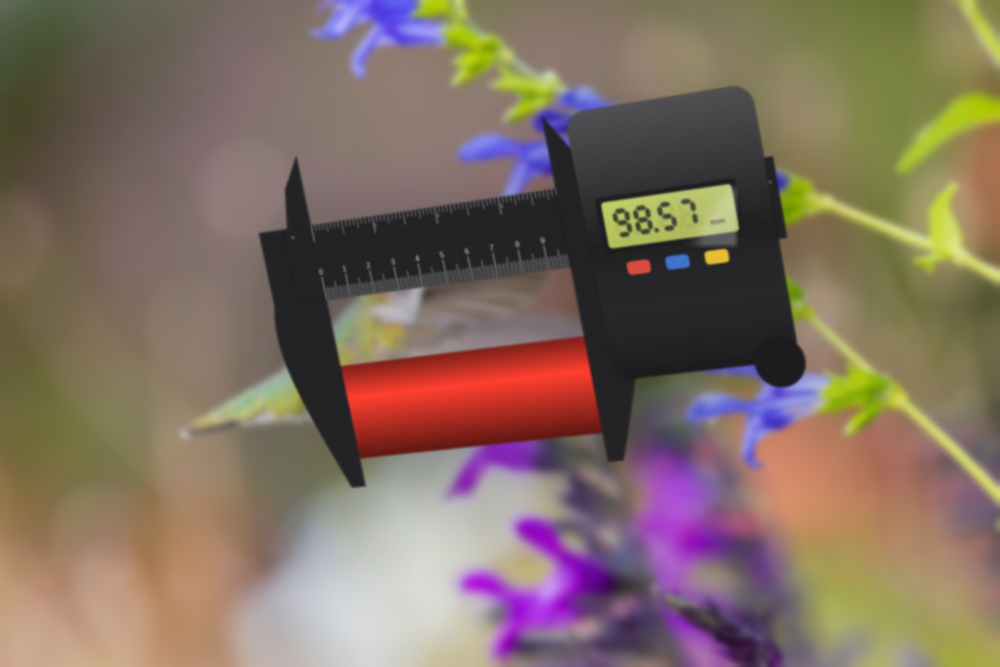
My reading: 98.57,mm
